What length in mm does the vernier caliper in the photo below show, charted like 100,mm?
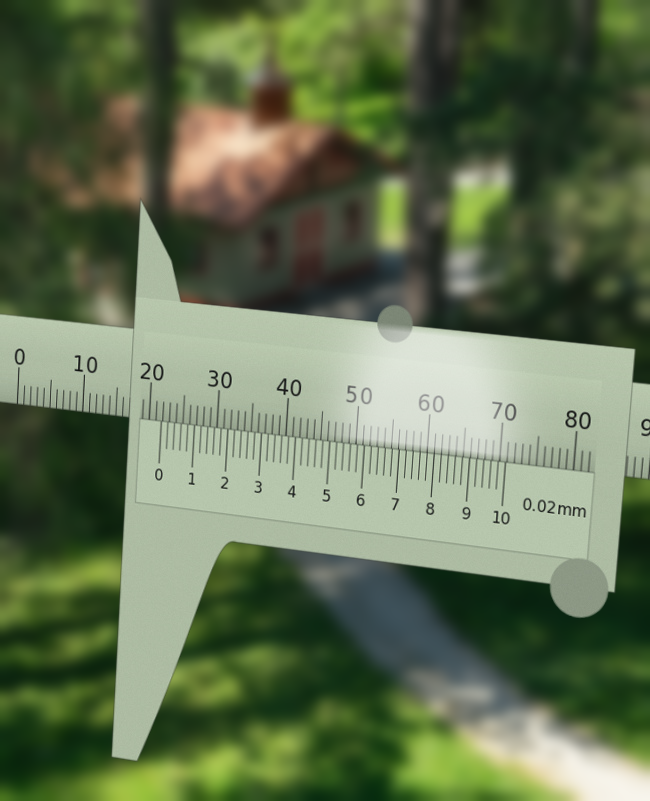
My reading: 21.8,mm
